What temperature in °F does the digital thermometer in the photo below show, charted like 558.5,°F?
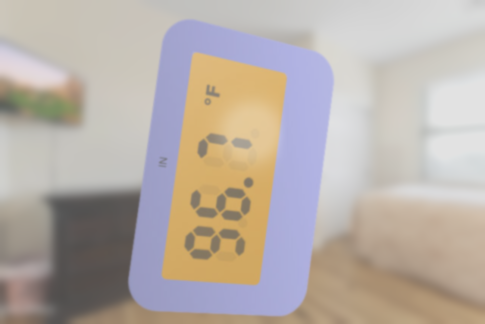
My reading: 96.7,°F
